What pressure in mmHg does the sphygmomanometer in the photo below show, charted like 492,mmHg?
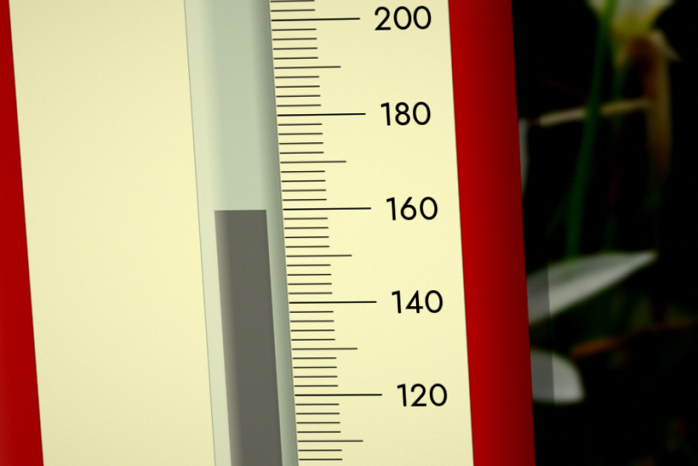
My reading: 160,mmHg
